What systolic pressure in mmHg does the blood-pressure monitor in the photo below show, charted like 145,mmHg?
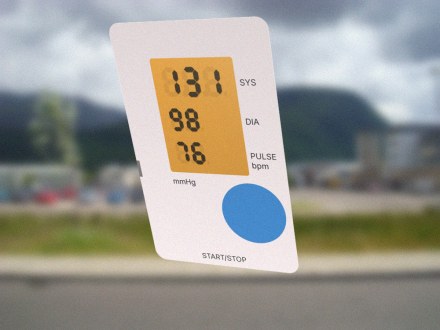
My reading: 131,mmHg
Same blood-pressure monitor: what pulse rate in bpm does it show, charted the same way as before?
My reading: 76,bpm
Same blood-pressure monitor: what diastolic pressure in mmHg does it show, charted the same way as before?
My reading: 98,mmHg
